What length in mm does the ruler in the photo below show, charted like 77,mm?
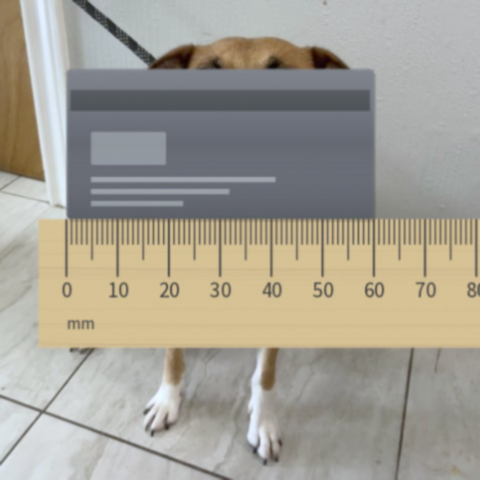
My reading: 60,mm
